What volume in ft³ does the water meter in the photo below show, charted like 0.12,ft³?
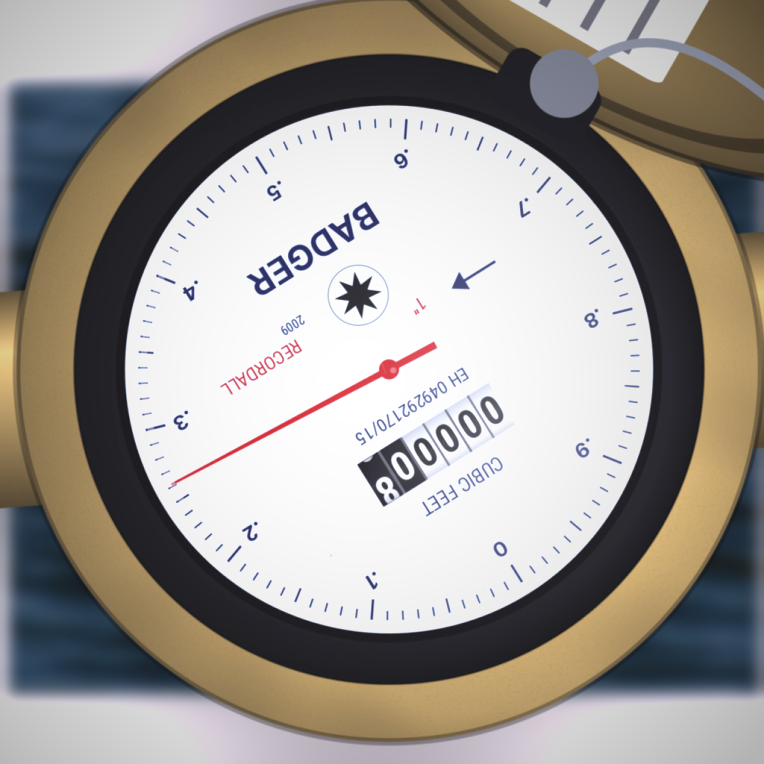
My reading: 8.26,ft³
